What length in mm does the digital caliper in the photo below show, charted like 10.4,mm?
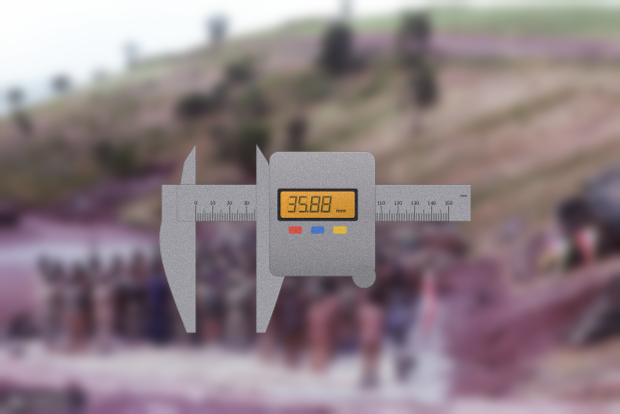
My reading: 35.88,mm
